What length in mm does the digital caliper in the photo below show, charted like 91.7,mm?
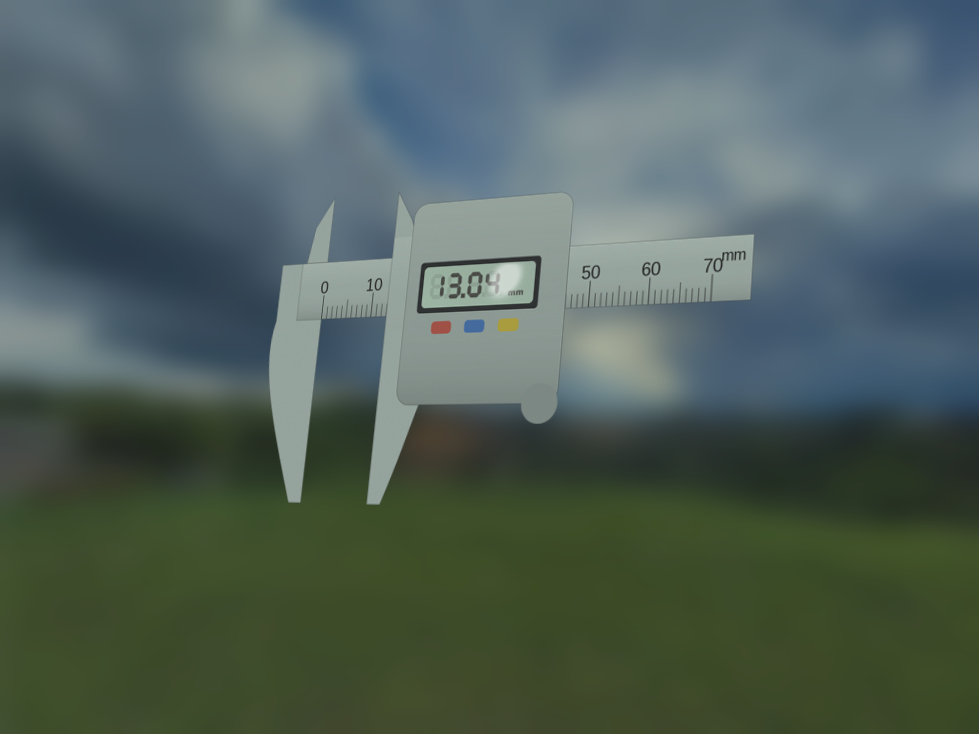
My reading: 13.04,mm
